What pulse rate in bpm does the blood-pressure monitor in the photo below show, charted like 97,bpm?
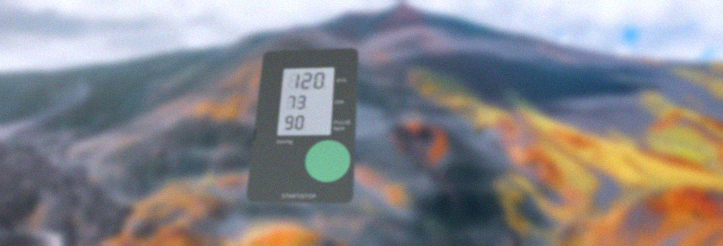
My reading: 90,bpm
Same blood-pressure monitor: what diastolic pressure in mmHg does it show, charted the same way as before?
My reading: 73,mmHg
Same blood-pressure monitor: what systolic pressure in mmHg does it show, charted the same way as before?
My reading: 120,mmHg
